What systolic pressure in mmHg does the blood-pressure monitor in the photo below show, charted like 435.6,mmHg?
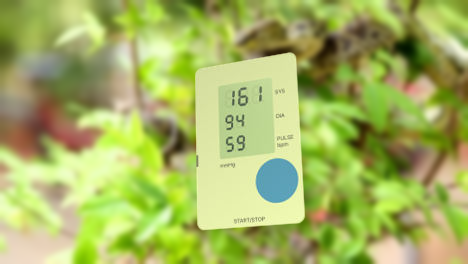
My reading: 161,mmHg
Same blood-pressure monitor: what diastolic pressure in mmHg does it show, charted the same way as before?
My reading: 94,mmHg
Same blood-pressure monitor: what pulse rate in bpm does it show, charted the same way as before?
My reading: 59,bpm
